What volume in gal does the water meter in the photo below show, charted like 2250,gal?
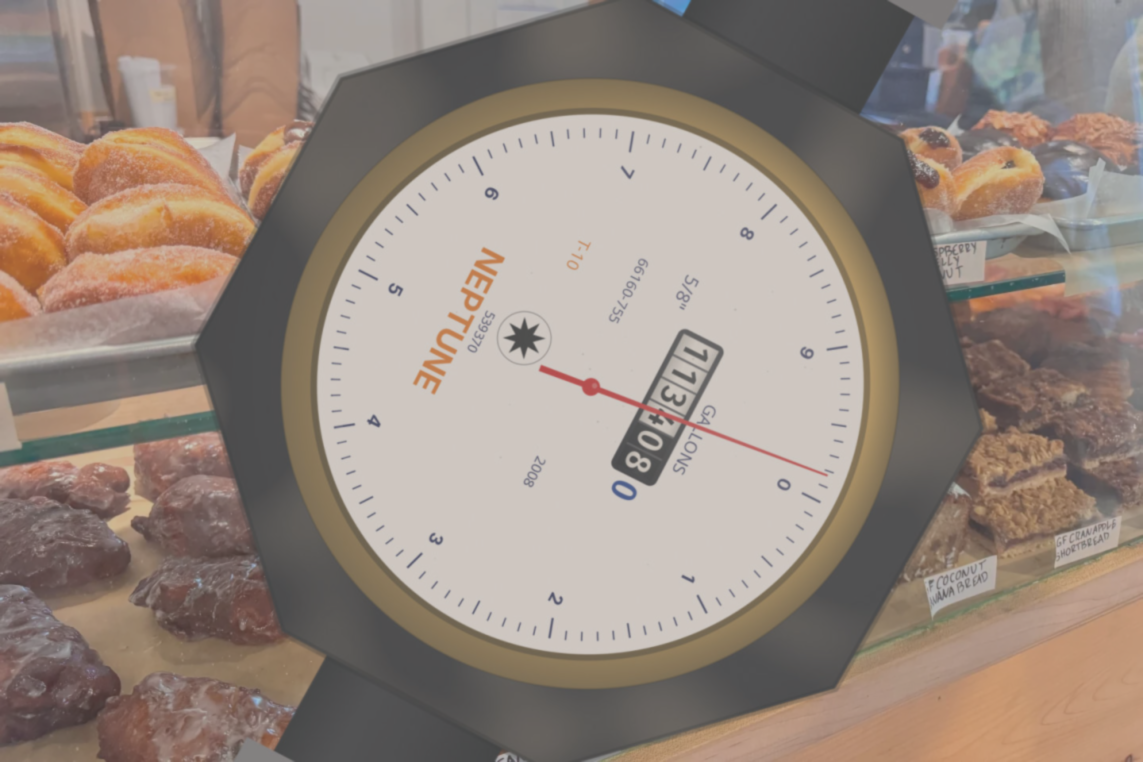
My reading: 1134079.8,gal
